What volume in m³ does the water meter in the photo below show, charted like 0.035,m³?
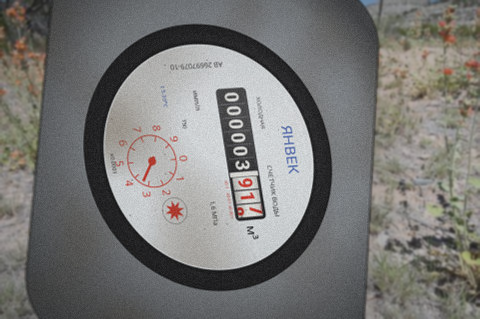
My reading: 3.9173,m³
